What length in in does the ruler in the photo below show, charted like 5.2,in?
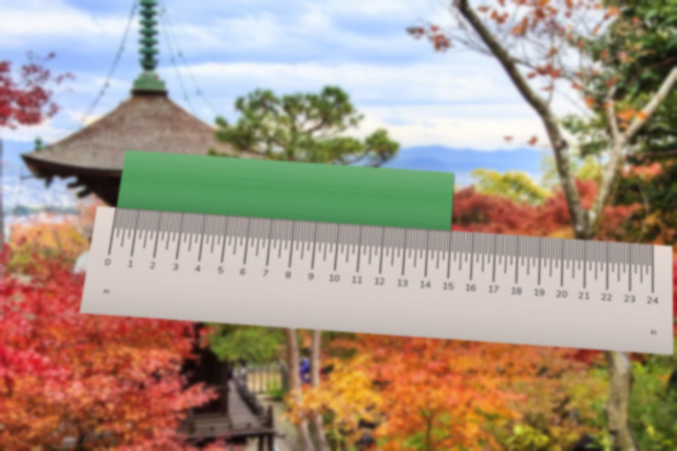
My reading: 15,in
